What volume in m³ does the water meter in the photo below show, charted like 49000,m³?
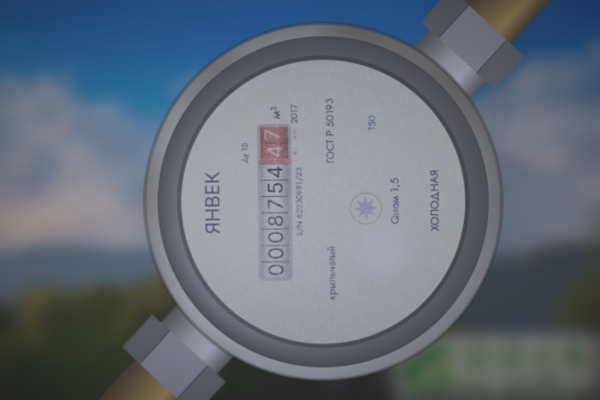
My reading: 8754.47,m³
